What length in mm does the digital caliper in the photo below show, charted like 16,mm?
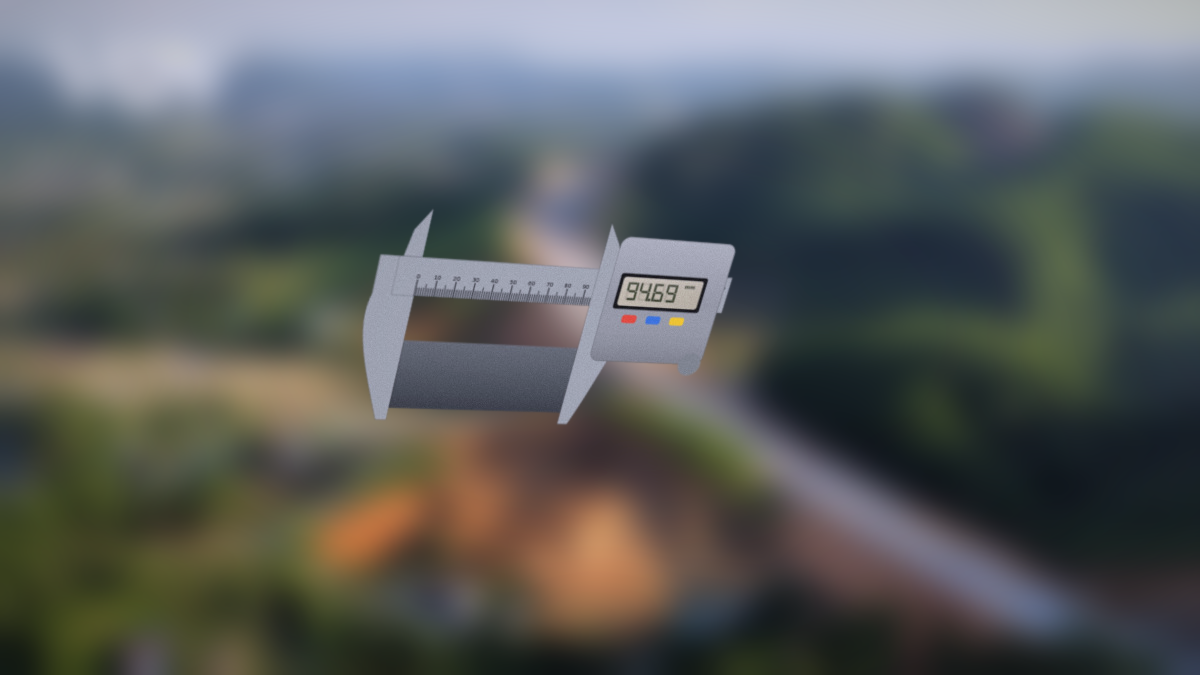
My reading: 94.69,mm
